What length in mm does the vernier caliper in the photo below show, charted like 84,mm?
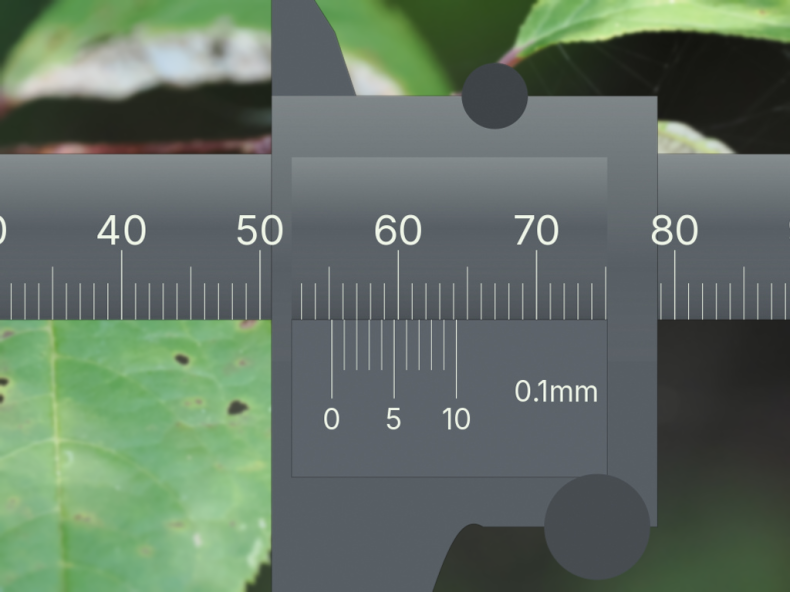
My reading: 55.2,mm
